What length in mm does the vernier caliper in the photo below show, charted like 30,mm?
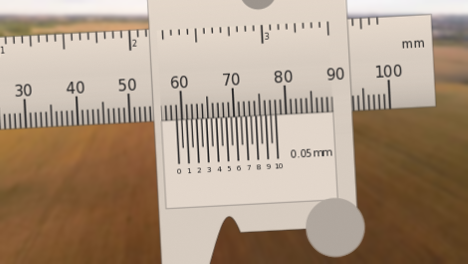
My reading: 59.0,mm
